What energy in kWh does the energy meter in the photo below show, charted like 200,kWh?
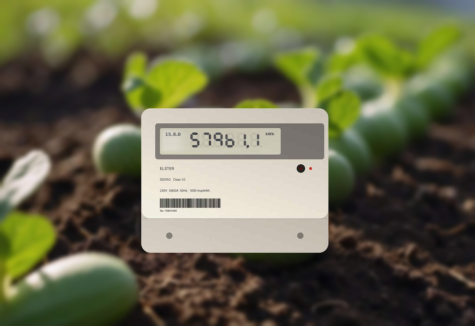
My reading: 57961.1,kWh
